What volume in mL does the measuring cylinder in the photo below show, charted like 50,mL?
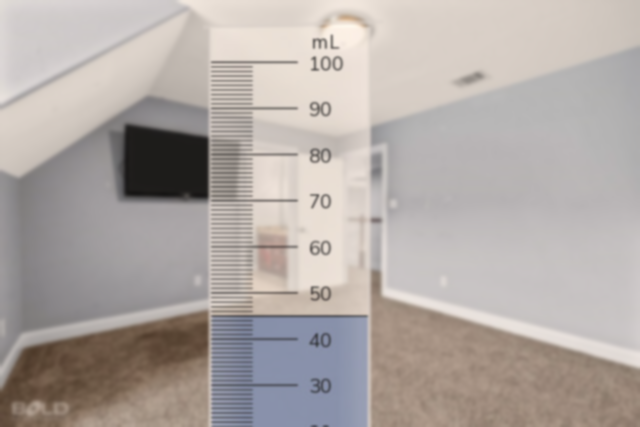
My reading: 45,mL
